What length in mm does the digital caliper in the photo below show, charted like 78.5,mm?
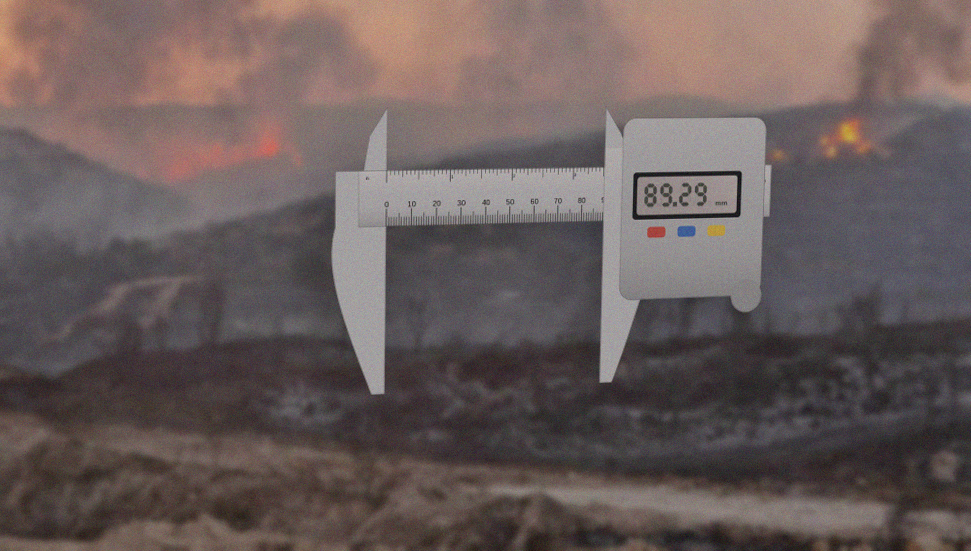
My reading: 89.29,mm
